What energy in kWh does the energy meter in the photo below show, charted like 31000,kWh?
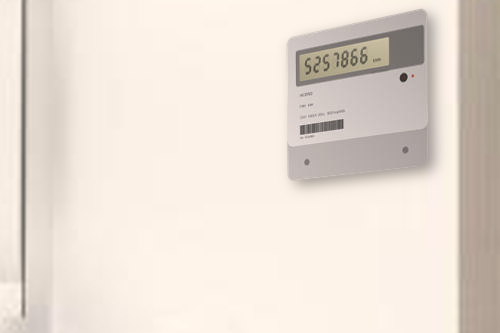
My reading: 5257866,kWh
